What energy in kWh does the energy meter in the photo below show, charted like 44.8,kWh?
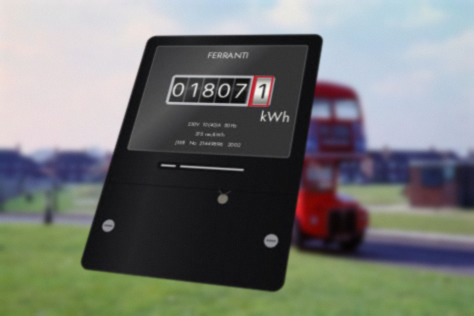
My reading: 1807.1,kWh
